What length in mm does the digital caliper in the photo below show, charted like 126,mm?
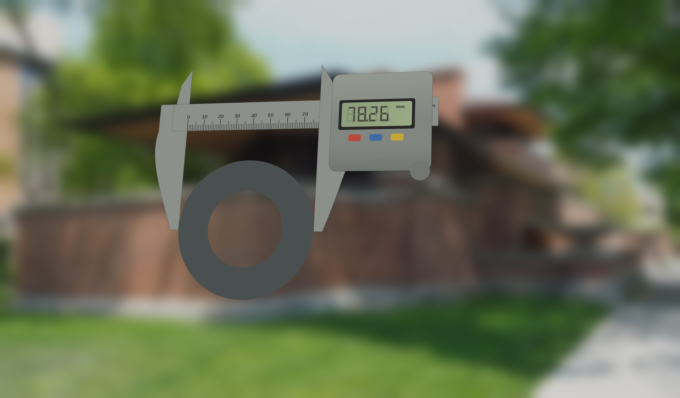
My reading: 78.26,mm
